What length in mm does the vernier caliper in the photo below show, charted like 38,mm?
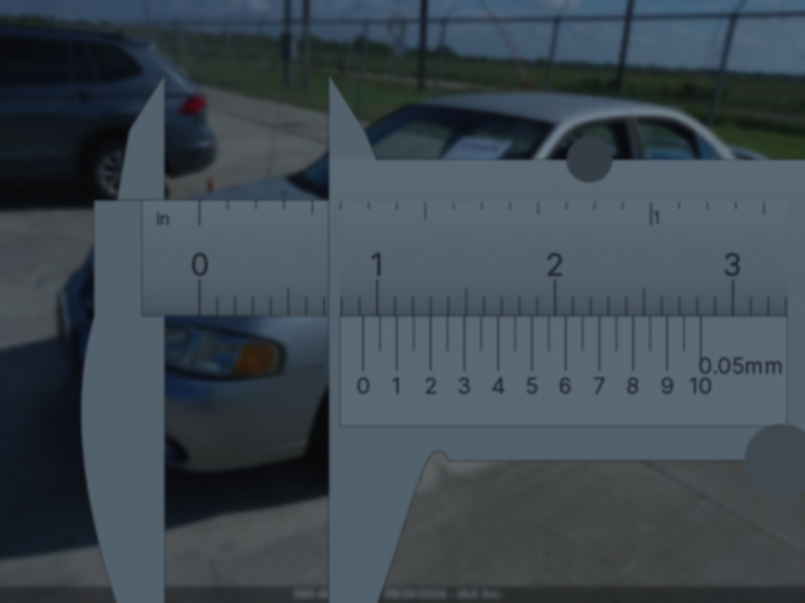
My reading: 9.2,mm
